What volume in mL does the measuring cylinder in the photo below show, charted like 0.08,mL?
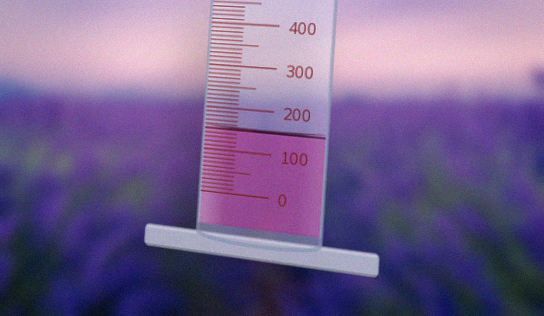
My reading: 150,mL
